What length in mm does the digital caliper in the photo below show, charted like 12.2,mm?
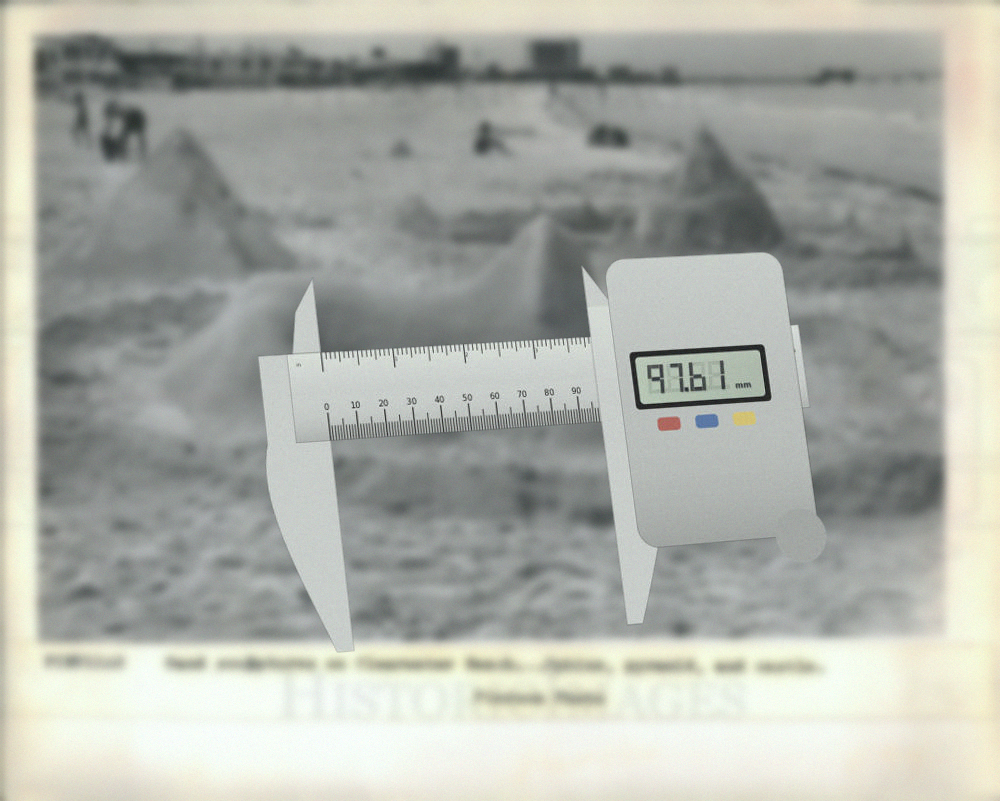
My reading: 97.61,mm
